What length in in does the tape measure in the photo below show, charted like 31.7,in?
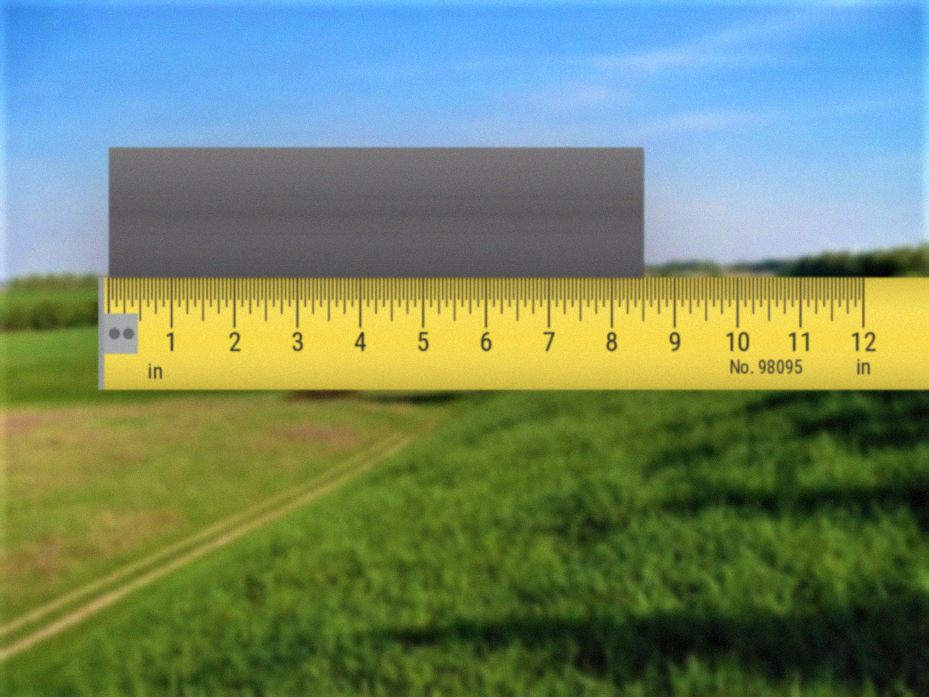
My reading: 8.5,in
